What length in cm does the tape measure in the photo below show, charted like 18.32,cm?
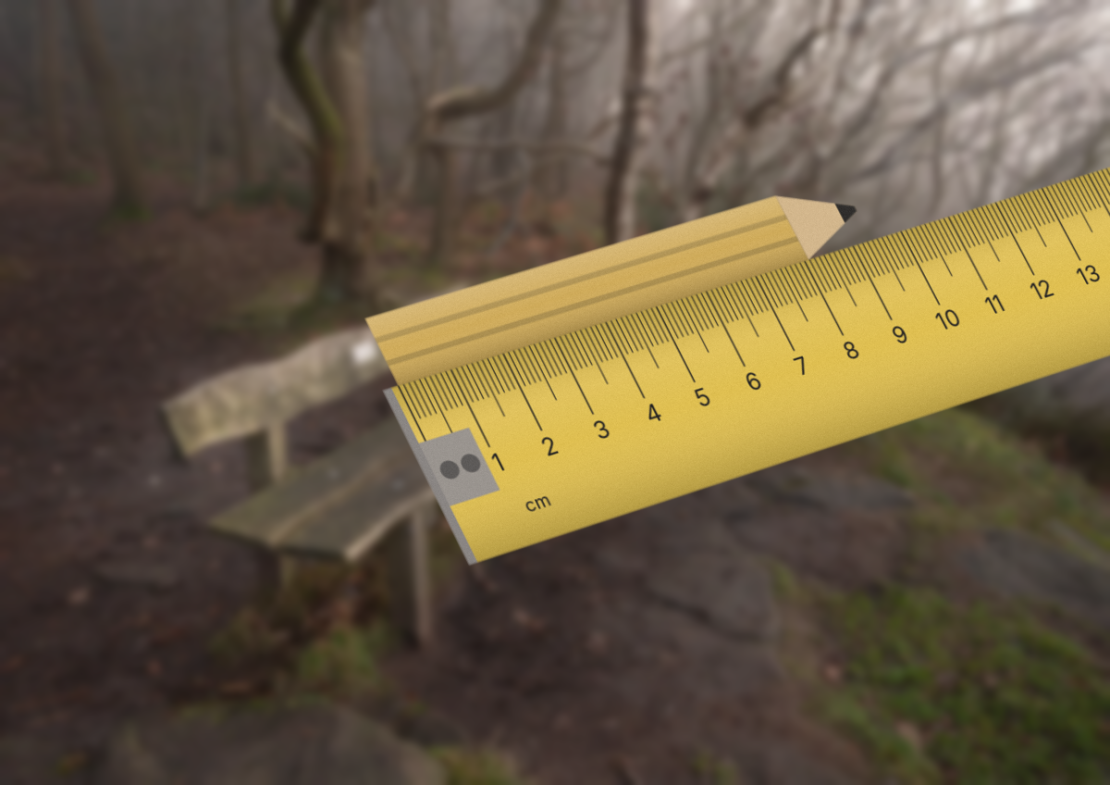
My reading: 9.4,cm
